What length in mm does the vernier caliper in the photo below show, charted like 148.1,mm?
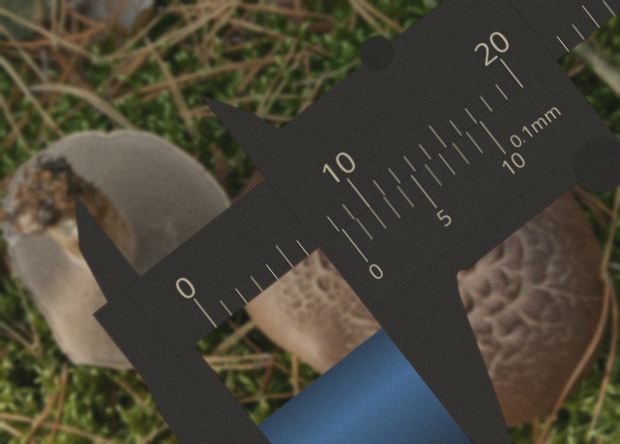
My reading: 8.2,mm
